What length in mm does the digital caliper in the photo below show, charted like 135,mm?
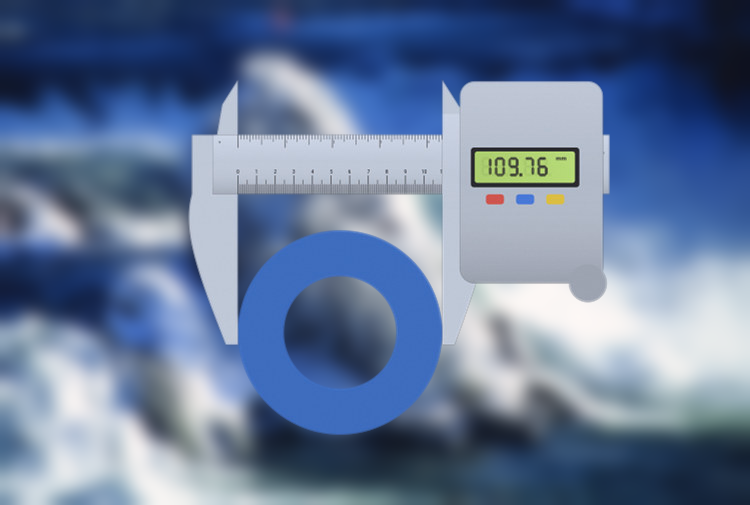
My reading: 109.76,mm
